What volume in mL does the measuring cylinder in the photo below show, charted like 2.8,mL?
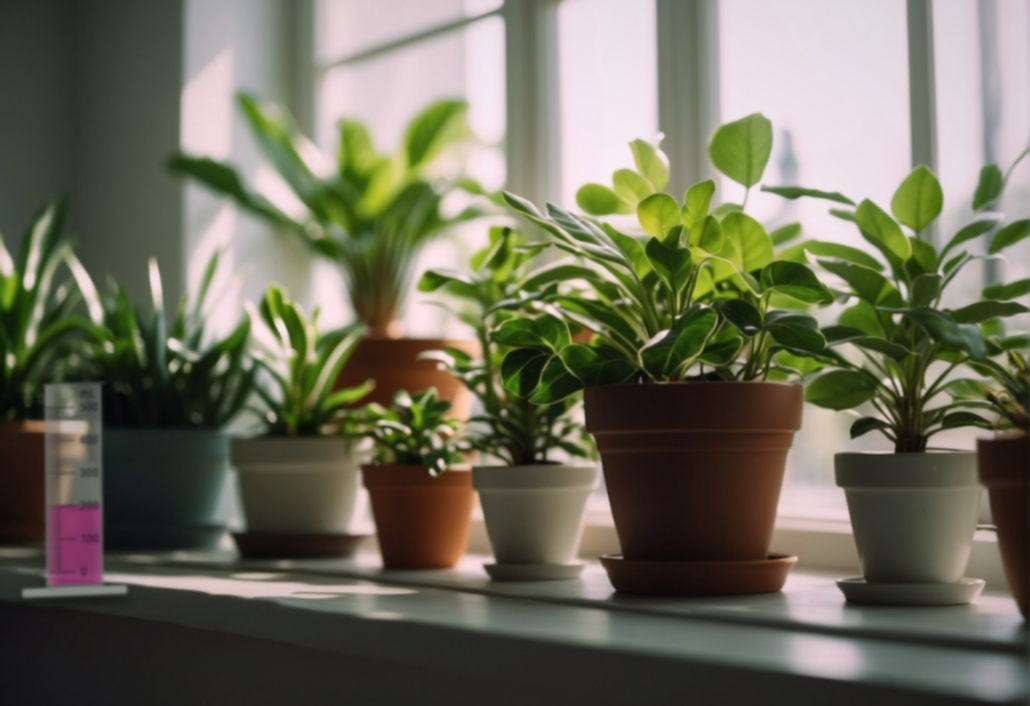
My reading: 200,mL
